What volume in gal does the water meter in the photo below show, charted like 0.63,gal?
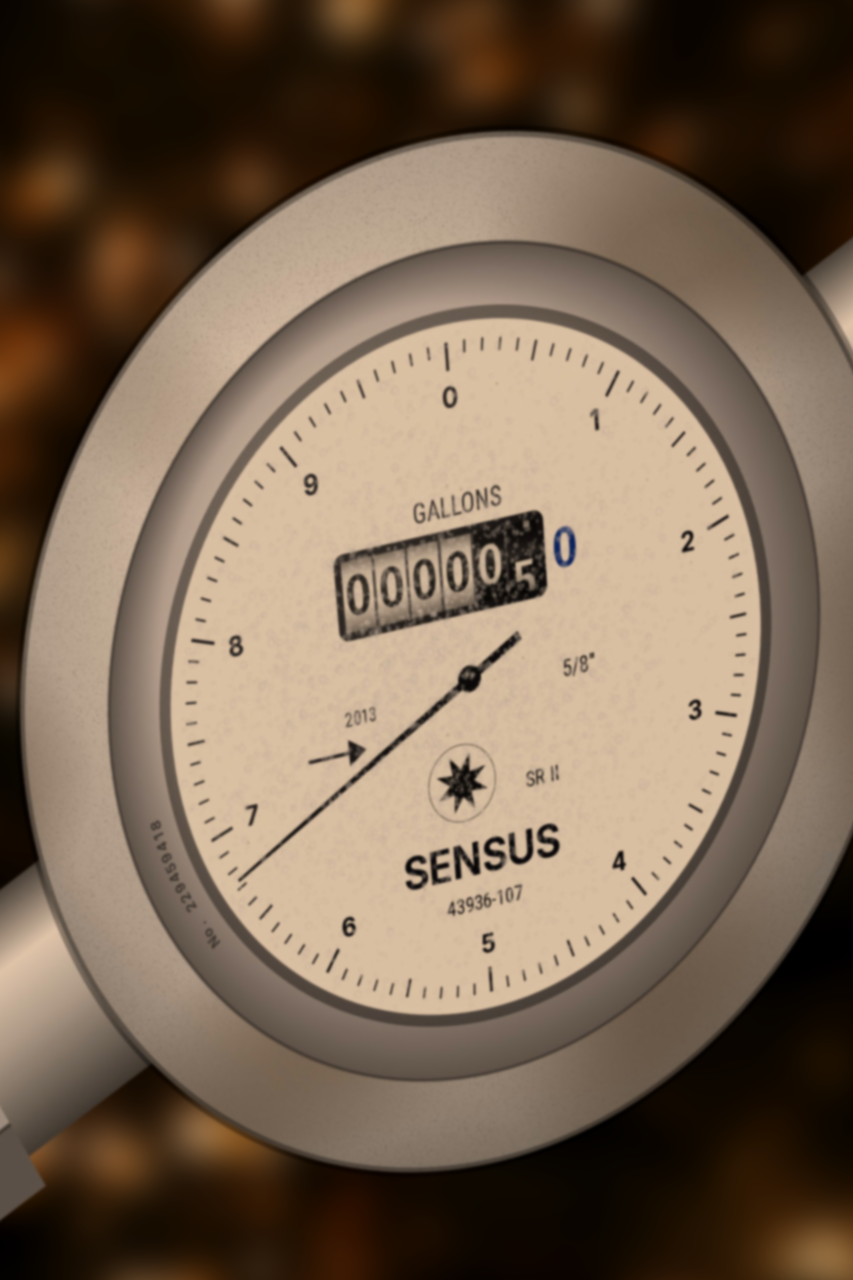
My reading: 46.7,gal
